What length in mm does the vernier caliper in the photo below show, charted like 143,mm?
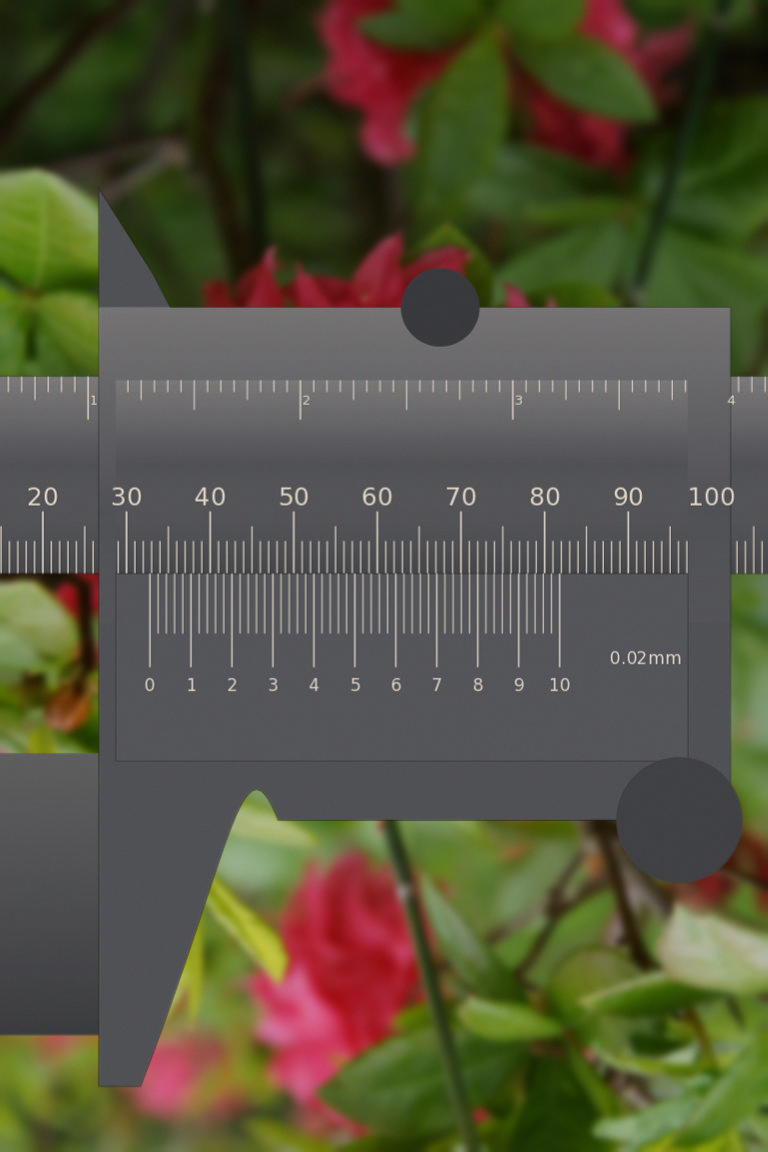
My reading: 32.8,mm
